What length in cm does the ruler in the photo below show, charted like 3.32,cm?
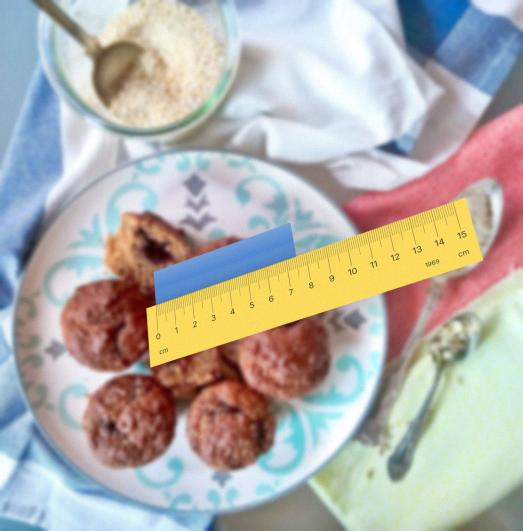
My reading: 7.5,cm
